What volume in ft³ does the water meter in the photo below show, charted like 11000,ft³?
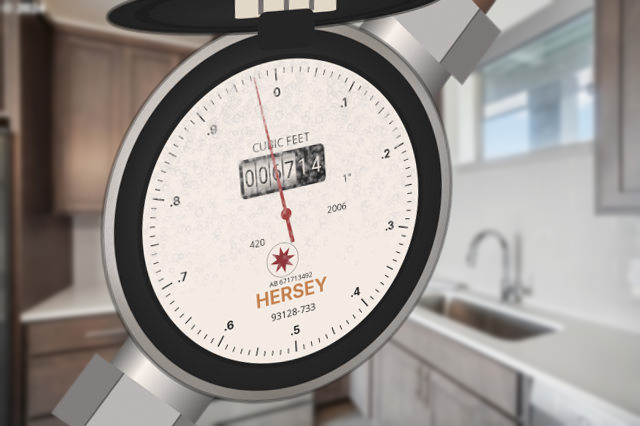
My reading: 6713.97,ft³
